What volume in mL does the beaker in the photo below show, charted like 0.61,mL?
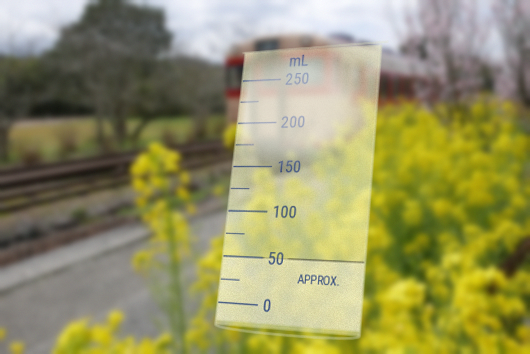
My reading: 50,mL
